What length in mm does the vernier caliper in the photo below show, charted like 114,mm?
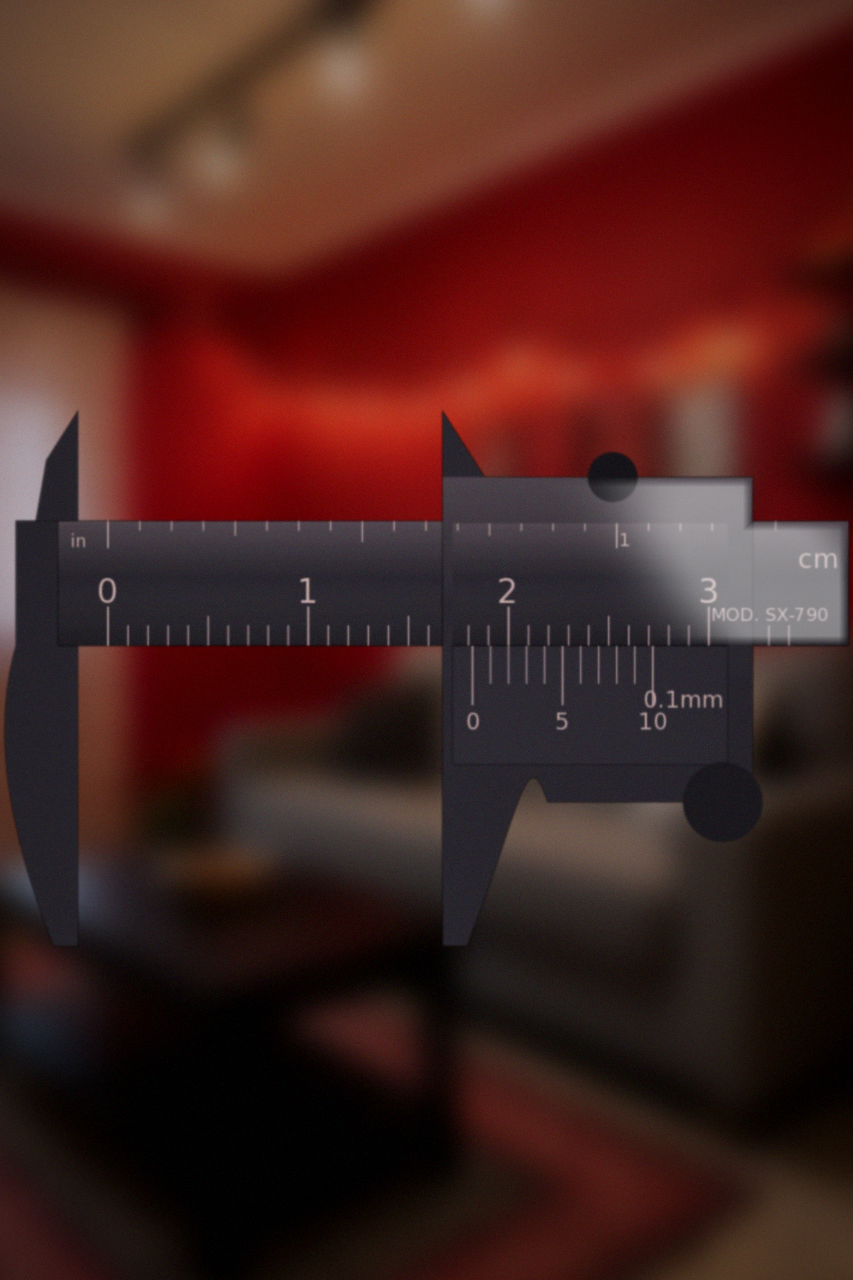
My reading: 18.2,mm
